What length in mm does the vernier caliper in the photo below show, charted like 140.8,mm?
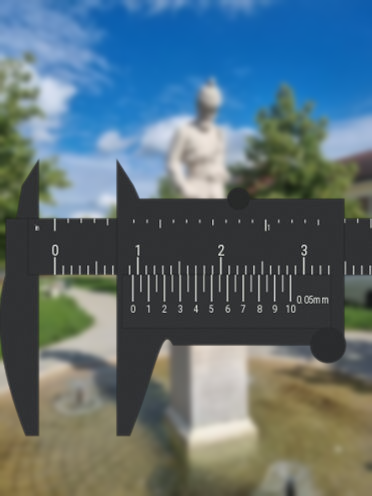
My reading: 9.4,mm
